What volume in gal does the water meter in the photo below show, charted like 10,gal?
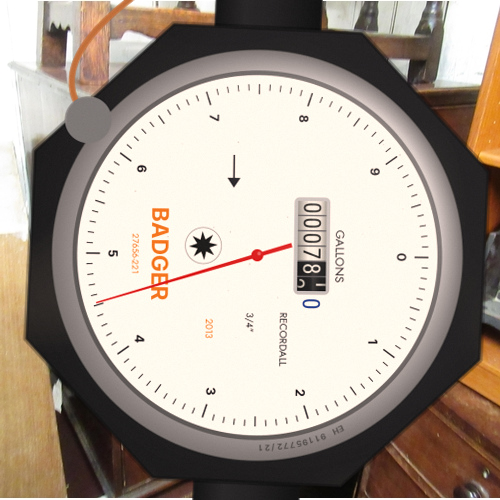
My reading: 7814.5,gal
